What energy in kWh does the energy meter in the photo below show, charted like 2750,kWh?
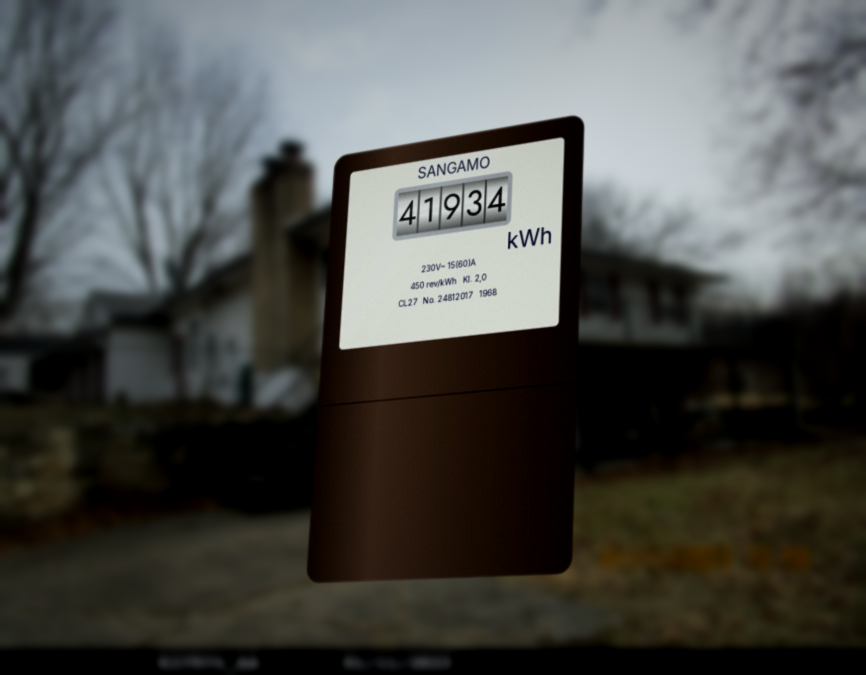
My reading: 41934,kWh
